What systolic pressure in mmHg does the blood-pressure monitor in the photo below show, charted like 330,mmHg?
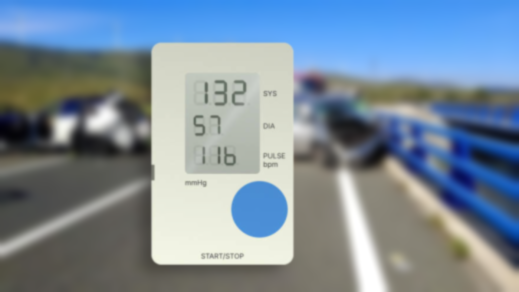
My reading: 132,mmHg
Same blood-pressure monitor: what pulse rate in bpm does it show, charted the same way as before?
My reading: 116,bpm
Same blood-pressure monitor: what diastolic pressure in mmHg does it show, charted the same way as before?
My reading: 57,mmHg
